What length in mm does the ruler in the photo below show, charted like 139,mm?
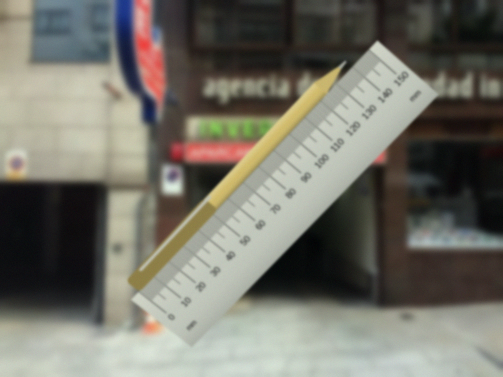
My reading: 140,mm
